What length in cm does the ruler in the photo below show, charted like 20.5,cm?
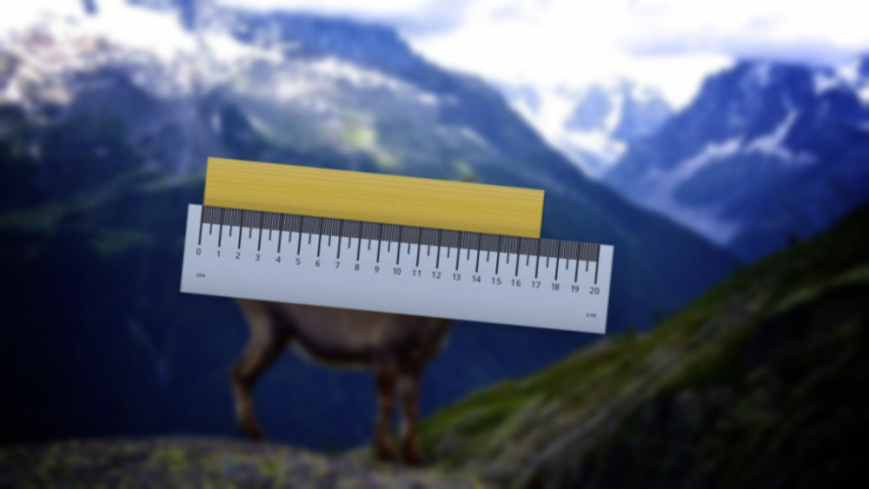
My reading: 17,cm
